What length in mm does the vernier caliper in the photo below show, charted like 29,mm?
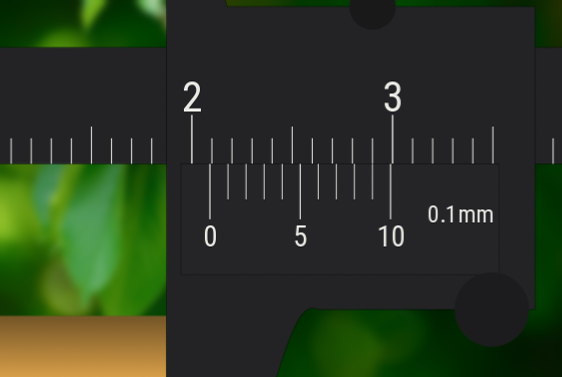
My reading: 20.9,mm
